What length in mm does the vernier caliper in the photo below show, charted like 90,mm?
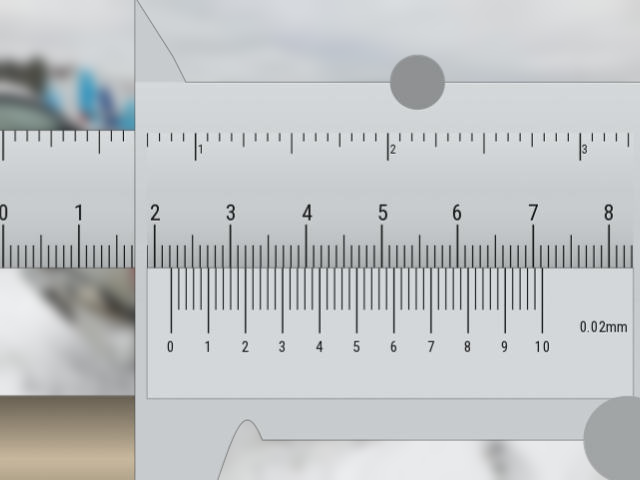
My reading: 22.2,mm
